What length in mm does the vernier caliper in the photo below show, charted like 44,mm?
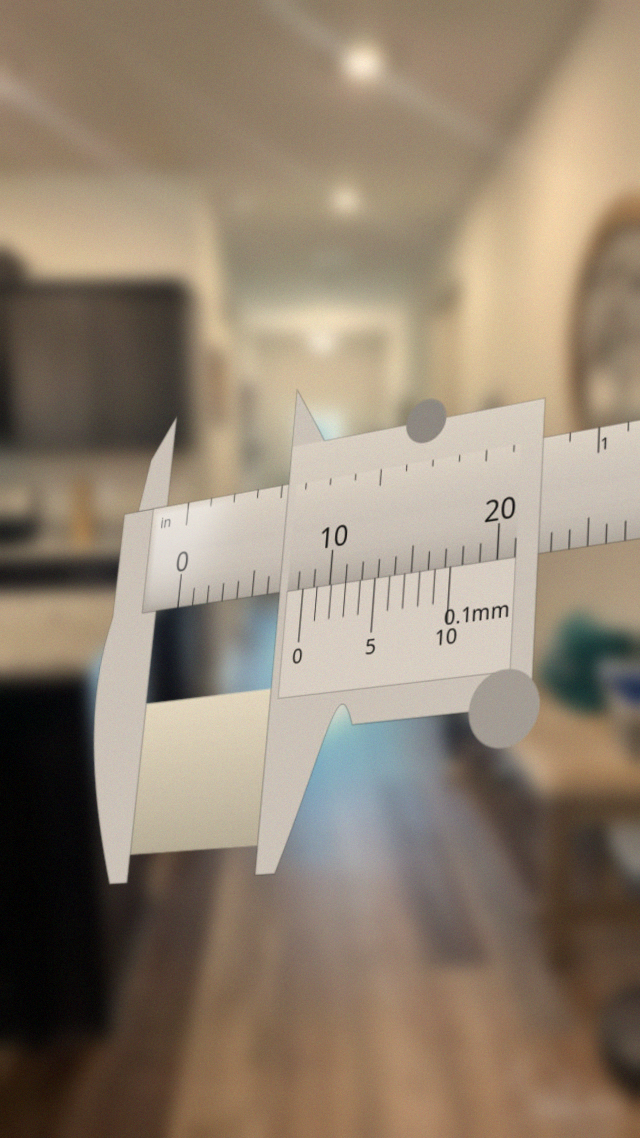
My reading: 8.3,mm
